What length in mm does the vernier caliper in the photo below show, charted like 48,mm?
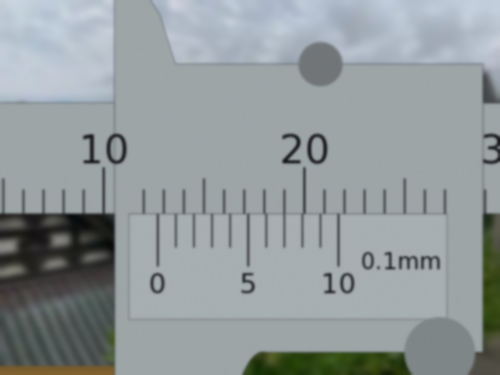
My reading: 12.7,mm
